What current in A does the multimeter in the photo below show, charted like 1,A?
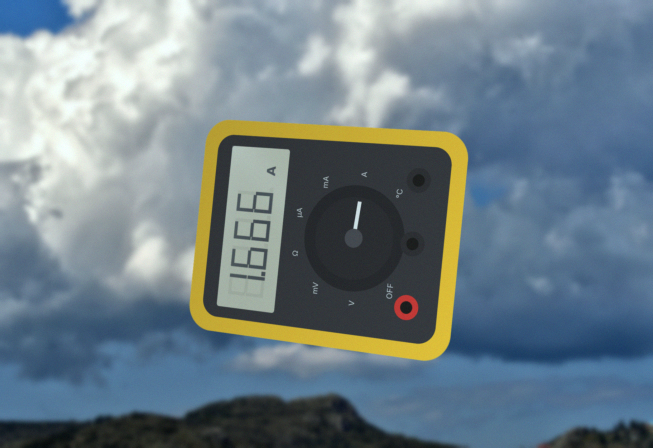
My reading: 1.666,A
